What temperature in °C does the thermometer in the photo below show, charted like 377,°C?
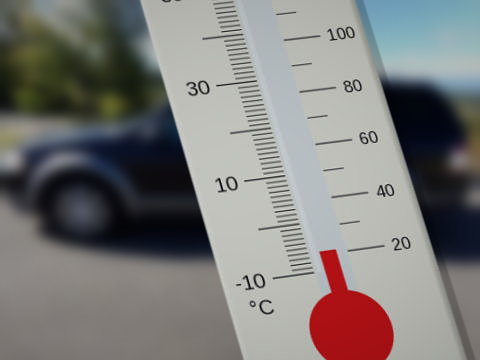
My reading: -6,°C
